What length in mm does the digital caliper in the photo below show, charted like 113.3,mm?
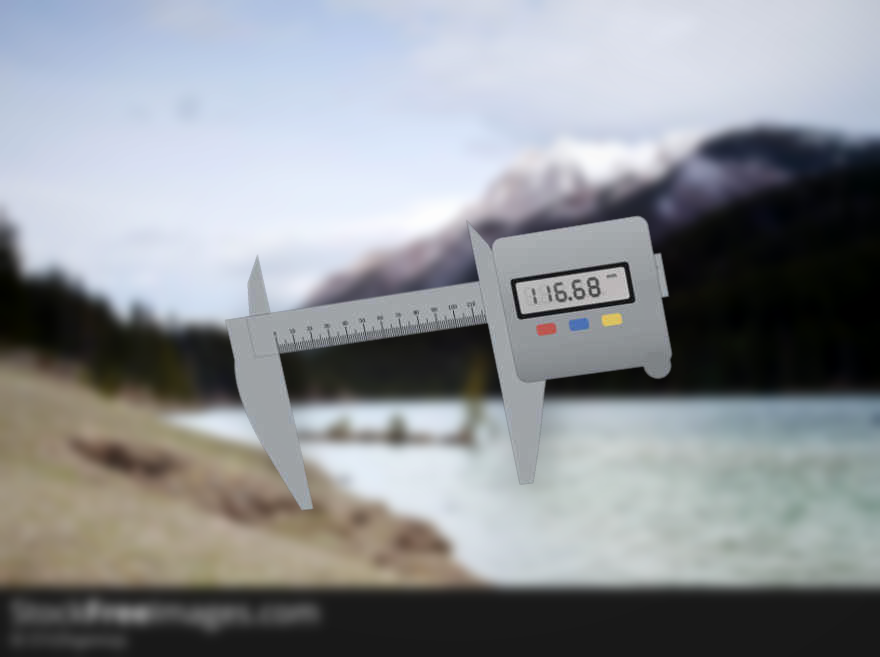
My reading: 116.68,mm
